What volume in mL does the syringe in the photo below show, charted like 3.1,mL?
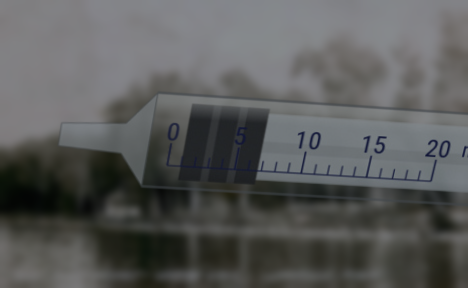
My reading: 1,mL
